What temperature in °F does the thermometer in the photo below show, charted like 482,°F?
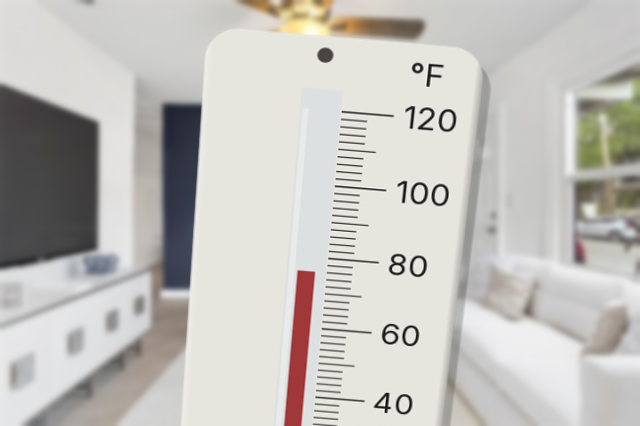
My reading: 76,°F
